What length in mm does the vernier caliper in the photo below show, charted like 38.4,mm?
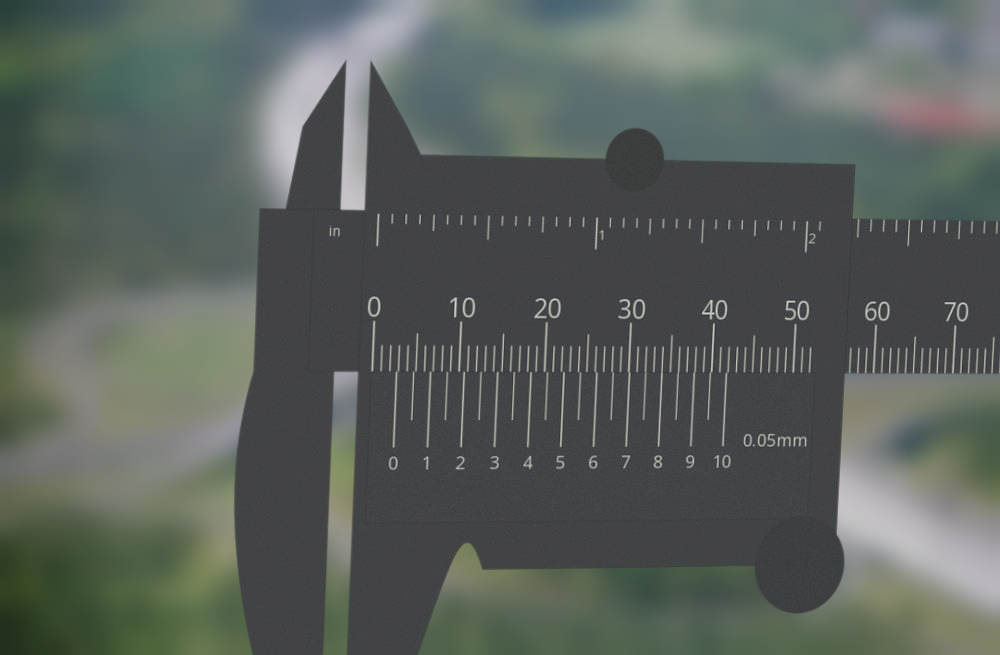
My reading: 2.8,mm
